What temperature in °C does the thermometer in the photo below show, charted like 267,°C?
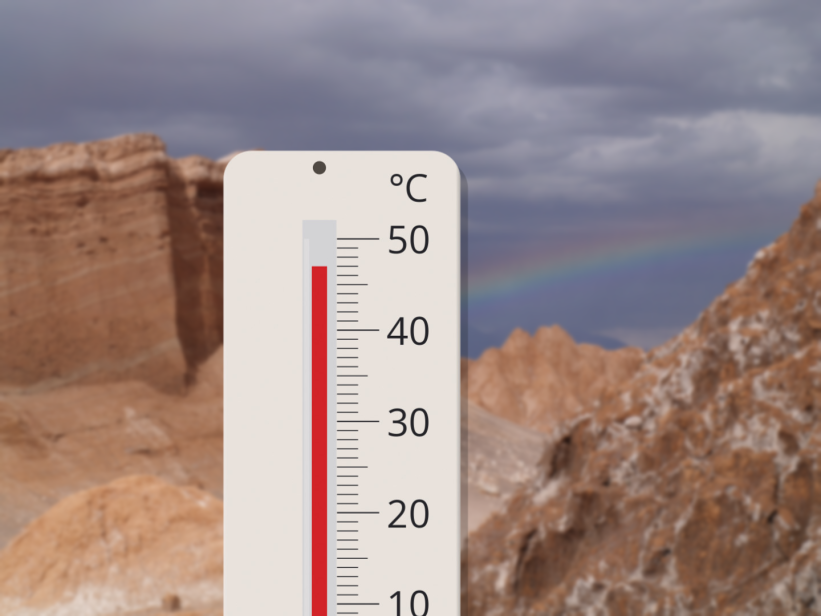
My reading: 47,°C
